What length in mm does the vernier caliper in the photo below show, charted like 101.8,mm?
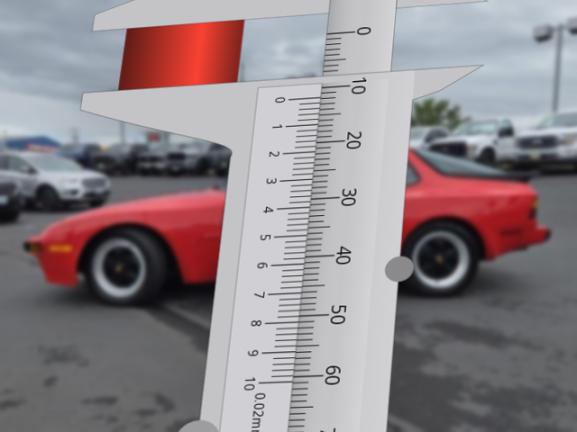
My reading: 11.8,mm
